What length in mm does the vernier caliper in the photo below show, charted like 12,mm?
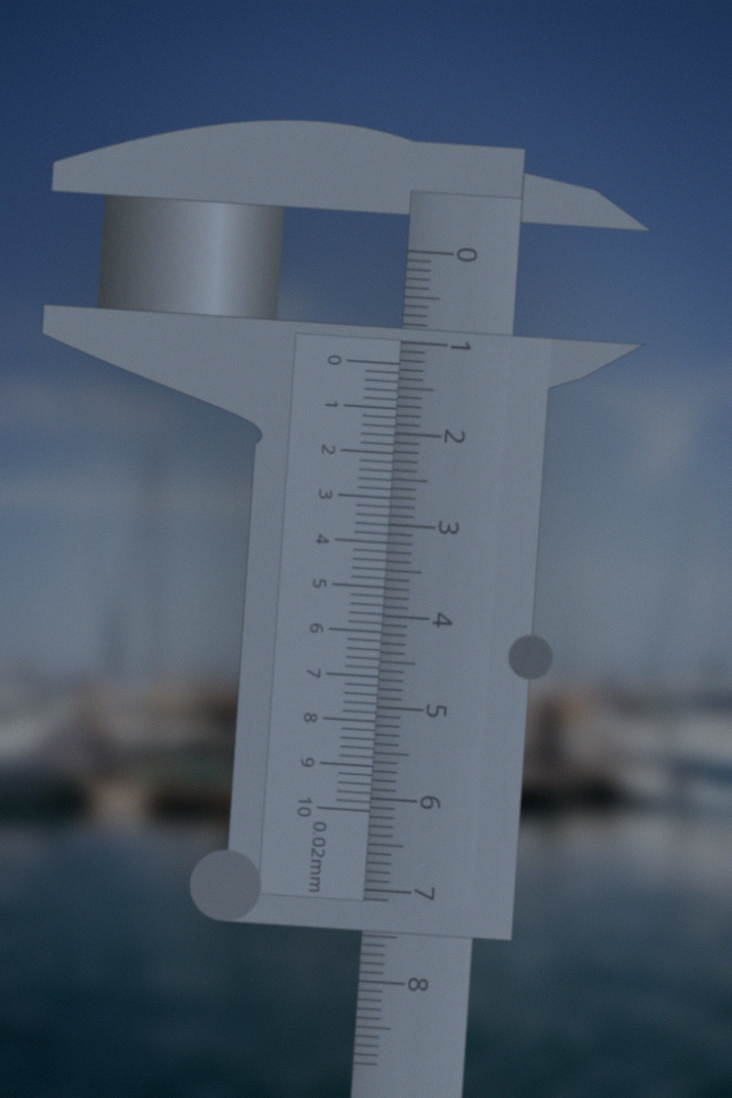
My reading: 12.4,mm
